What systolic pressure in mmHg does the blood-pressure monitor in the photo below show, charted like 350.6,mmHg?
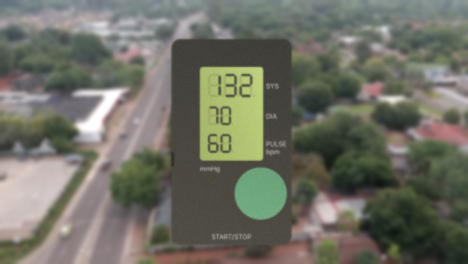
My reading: 132,mmHg
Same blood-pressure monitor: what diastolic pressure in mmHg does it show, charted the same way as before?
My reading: 70,mmHg
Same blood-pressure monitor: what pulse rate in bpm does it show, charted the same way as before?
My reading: 60,bpm
